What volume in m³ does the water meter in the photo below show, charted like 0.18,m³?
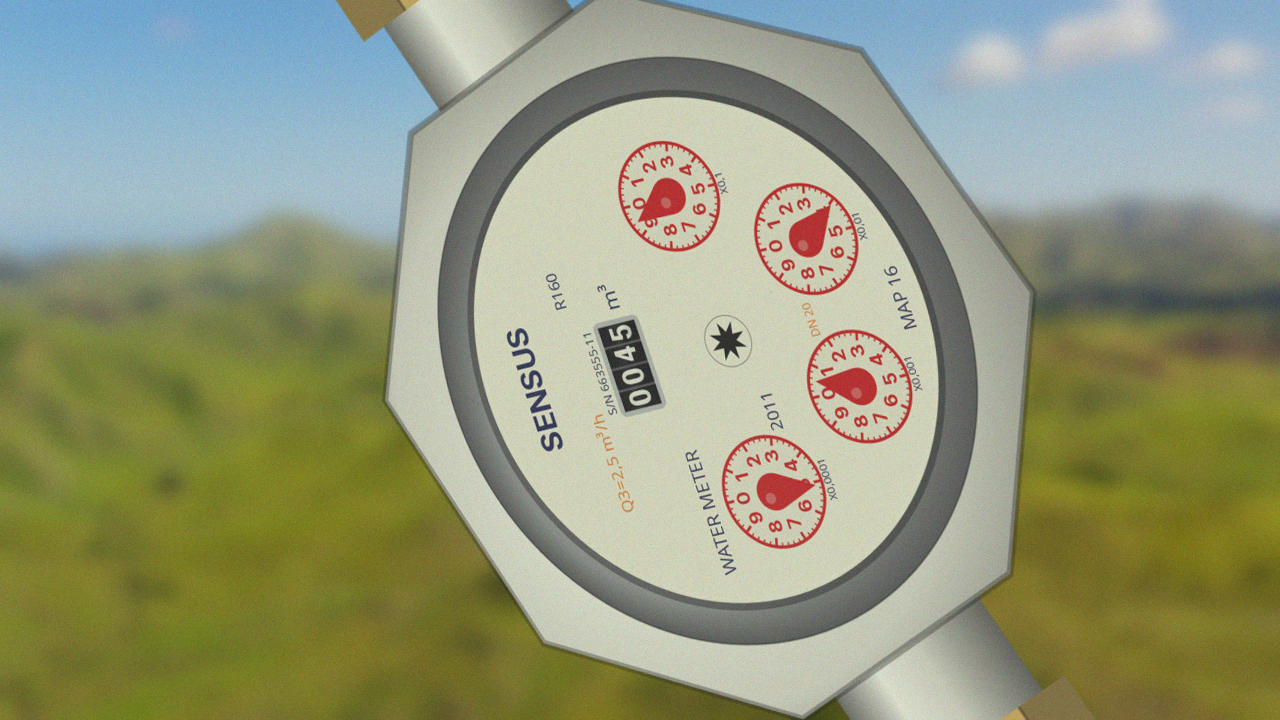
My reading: 44.9405,m³
